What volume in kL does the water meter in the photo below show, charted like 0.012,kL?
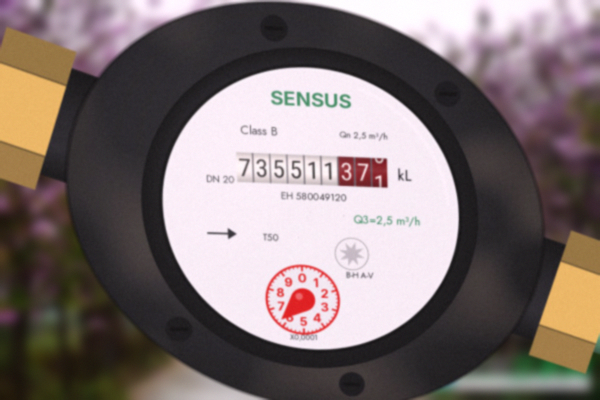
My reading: 735511.3706,kL
